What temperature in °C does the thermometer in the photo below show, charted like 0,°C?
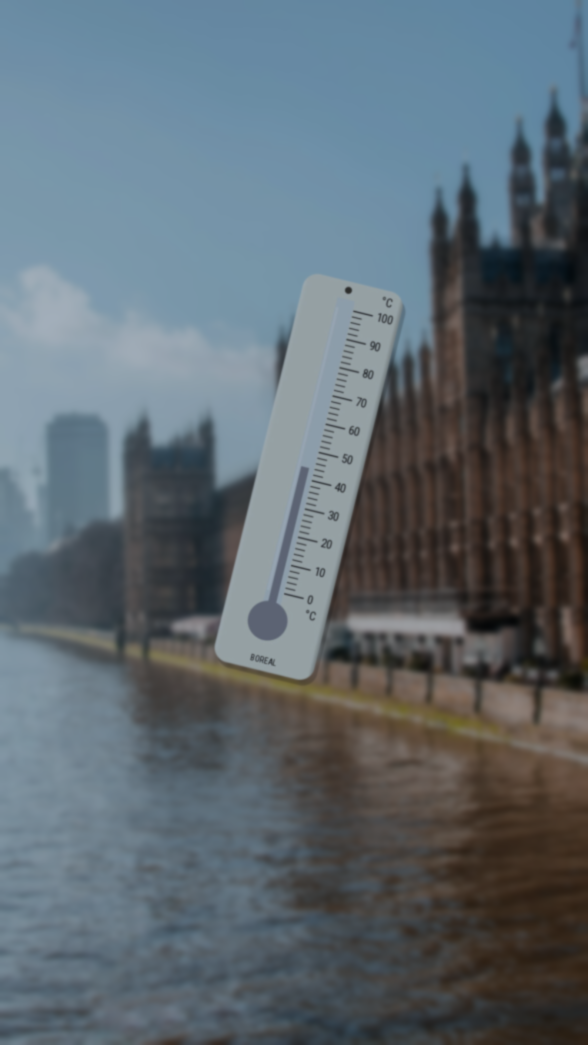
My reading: 44,°C
